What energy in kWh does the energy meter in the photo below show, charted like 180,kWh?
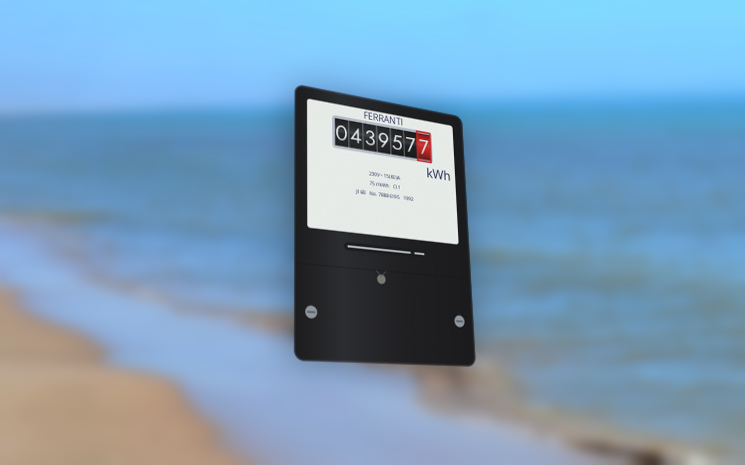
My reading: 43957.7,kWh
